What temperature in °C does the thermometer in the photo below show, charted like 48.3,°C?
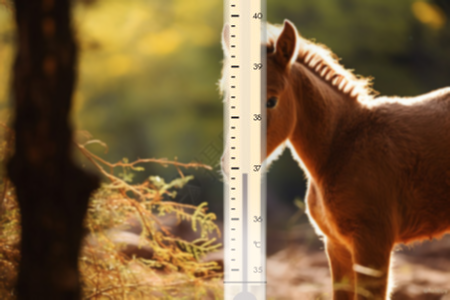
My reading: 36.9,°C
